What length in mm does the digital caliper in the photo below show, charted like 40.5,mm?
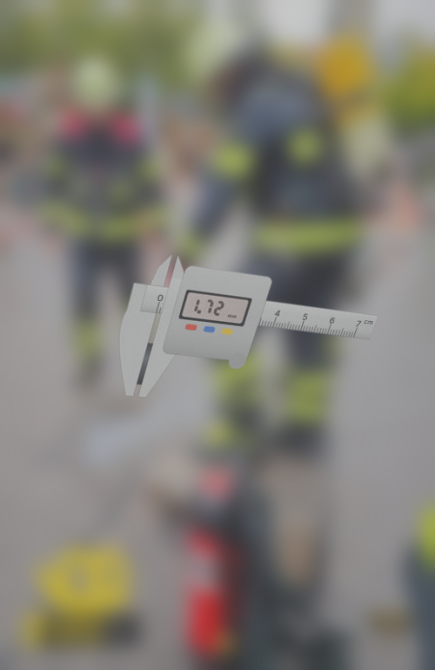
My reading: 1.72,mm
